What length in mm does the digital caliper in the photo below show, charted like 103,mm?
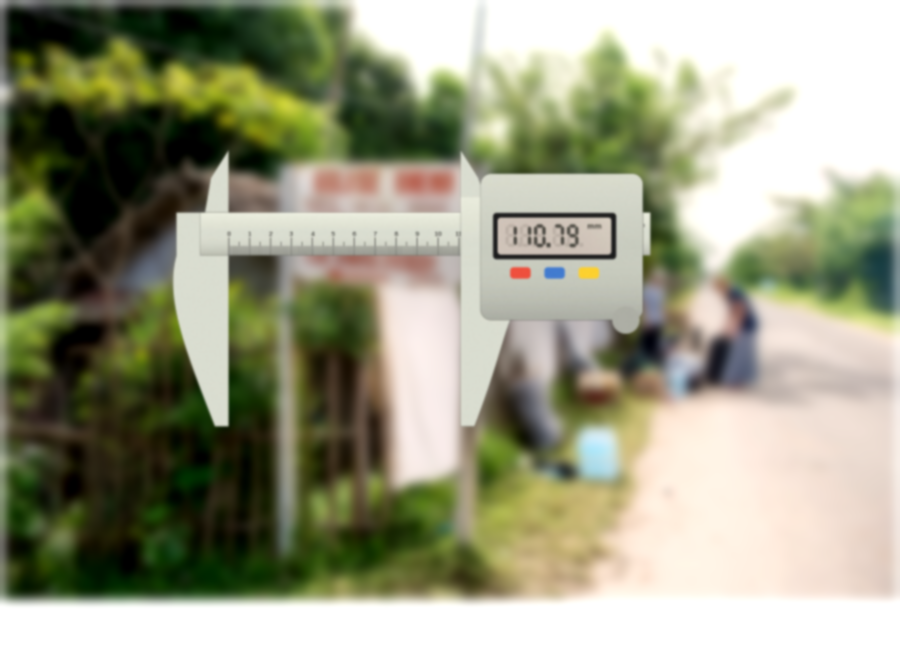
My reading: 110.79,mm
